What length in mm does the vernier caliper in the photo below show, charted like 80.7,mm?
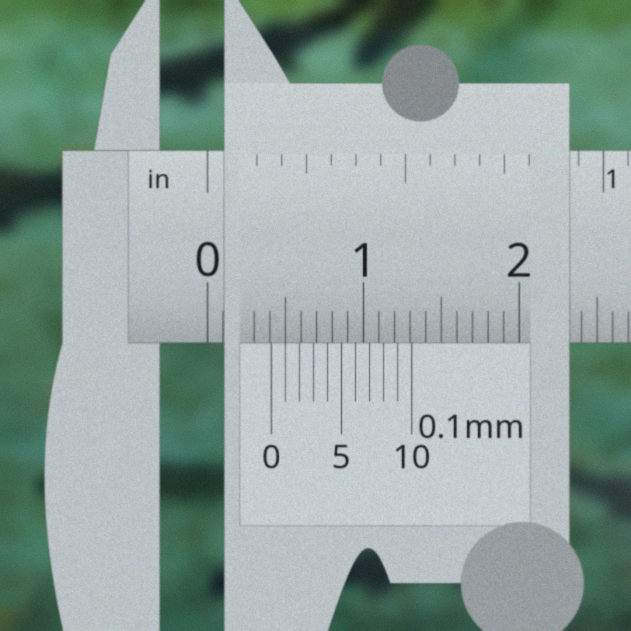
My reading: 4.1,mm
